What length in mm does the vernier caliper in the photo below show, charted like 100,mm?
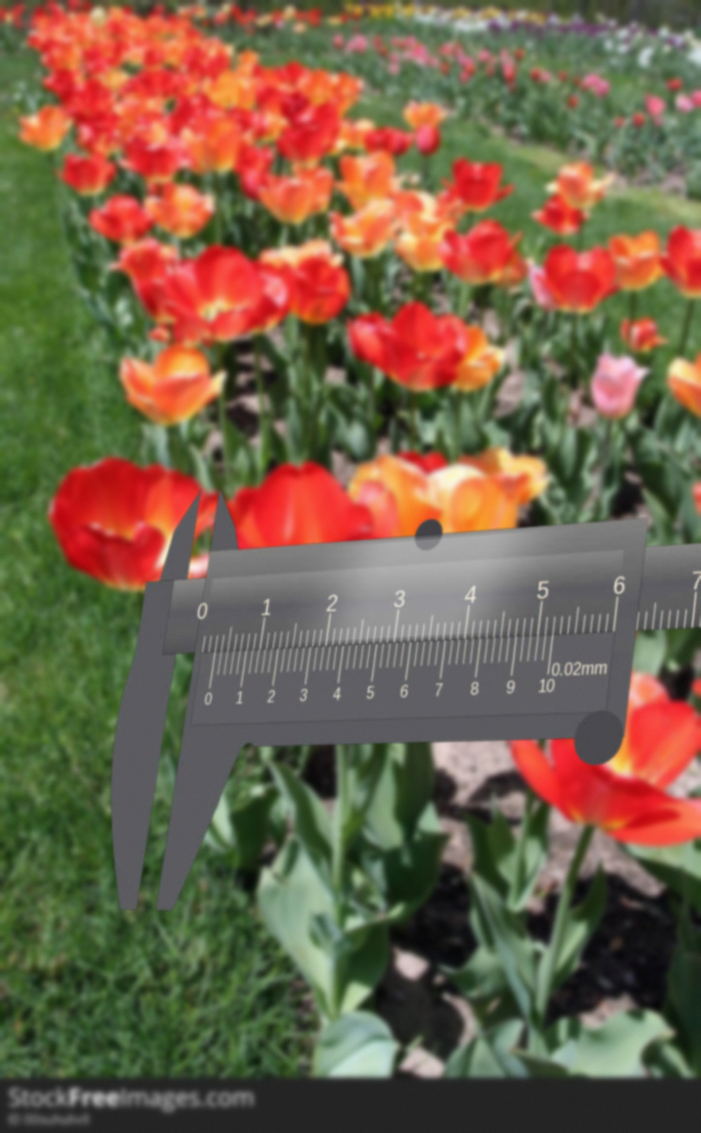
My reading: 3.0,mm
